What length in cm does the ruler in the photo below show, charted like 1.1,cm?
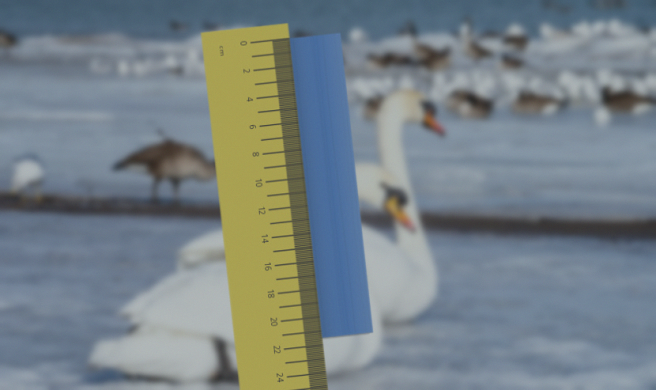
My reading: 21.5,cm
